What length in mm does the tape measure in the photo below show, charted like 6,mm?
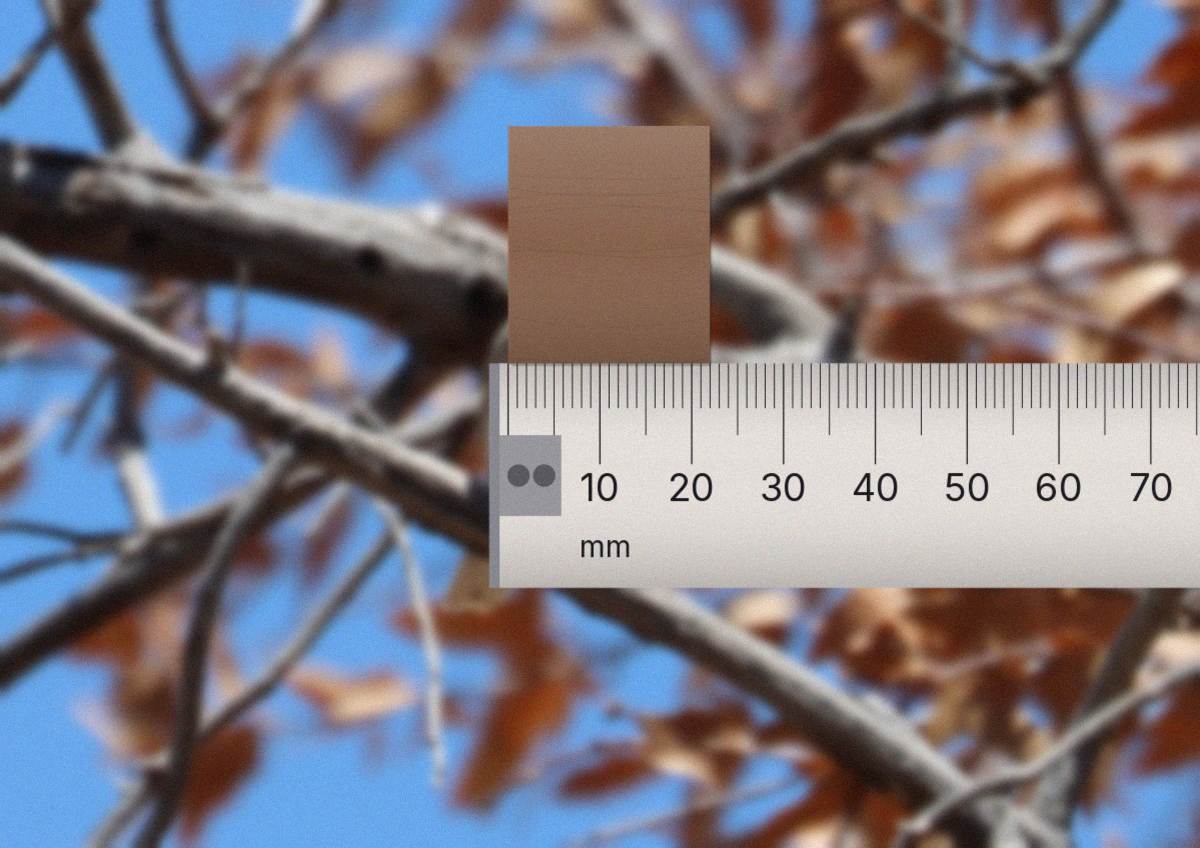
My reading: 22,mm
